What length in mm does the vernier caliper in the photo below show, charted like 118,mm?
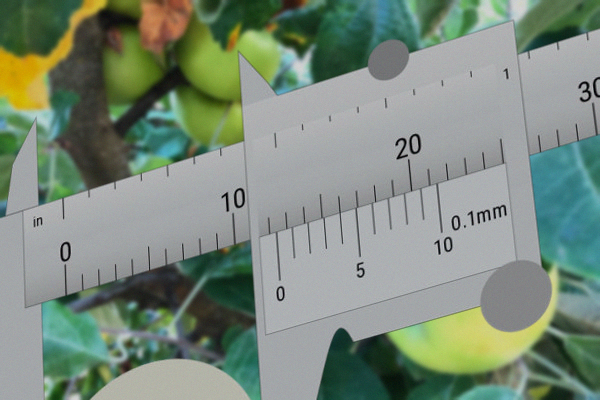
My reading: 12.4,mm
